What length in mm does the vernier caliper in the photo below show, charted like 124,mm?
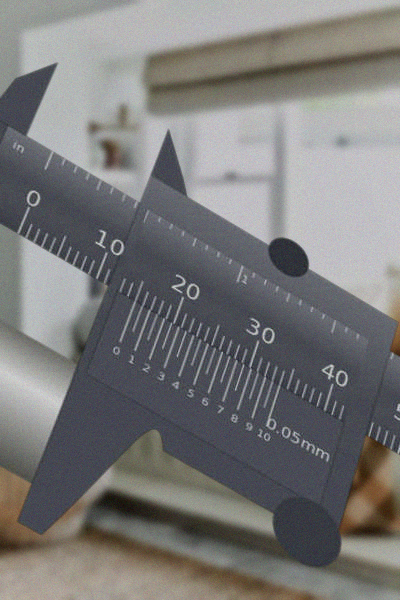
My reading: 15.0,mm
